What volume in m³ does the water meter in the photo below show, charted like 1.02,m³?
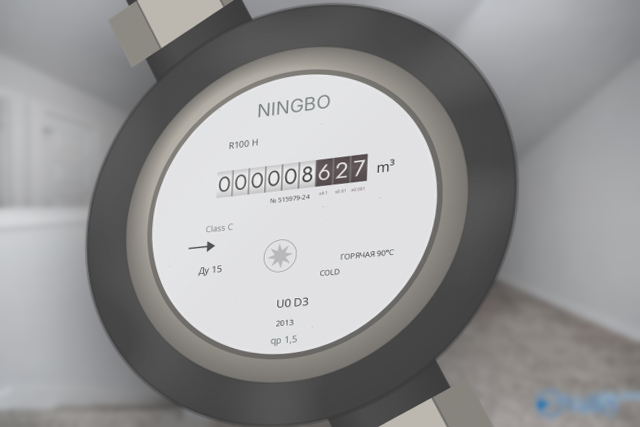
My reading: 8.627,m³
